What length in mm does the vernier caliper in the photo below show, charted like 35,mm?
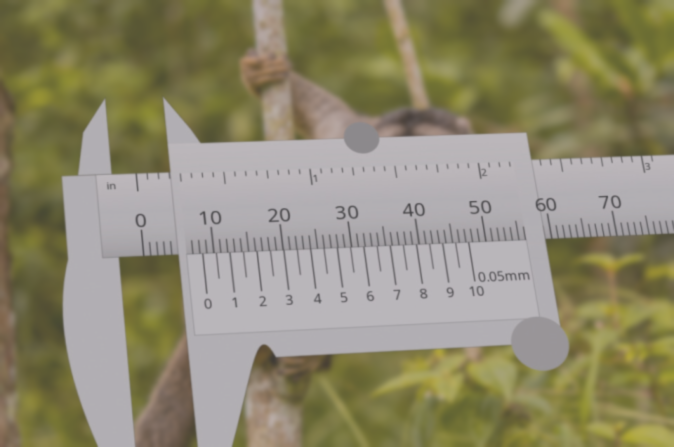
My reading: 8.4,mm
